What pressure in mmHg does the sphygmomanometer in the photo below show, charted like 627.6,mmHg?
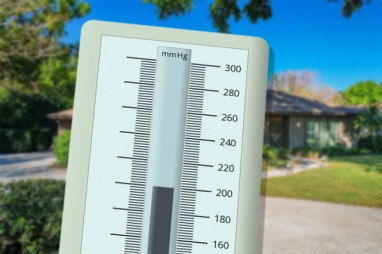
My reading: 200,mmHg
